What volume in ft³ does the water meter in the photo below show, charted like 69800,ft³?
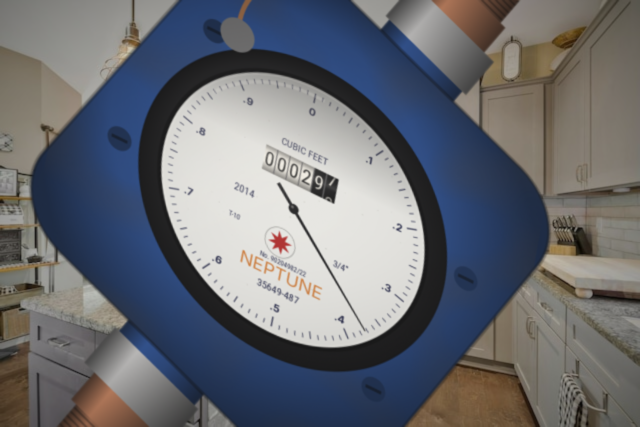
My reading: 297.37,ft³
